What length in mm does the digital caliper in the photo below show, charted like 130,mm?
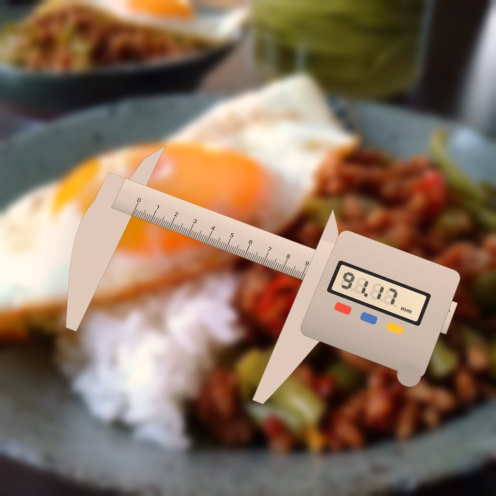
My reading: 91.17,mm
